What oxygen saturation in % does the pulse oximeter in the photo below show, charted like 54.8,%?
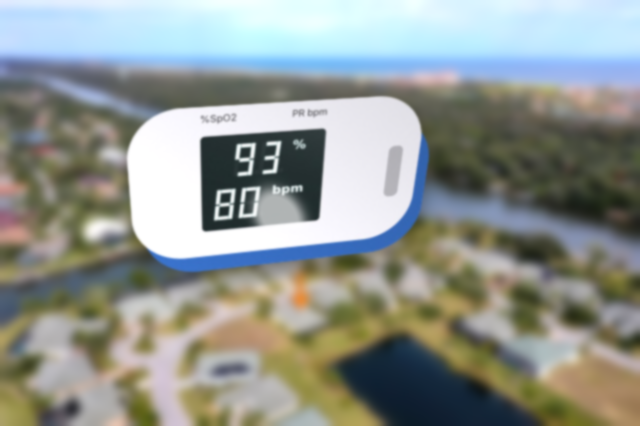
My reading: 93,%
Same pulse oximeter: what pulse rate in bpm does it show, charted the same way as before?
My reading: 80,bpm
